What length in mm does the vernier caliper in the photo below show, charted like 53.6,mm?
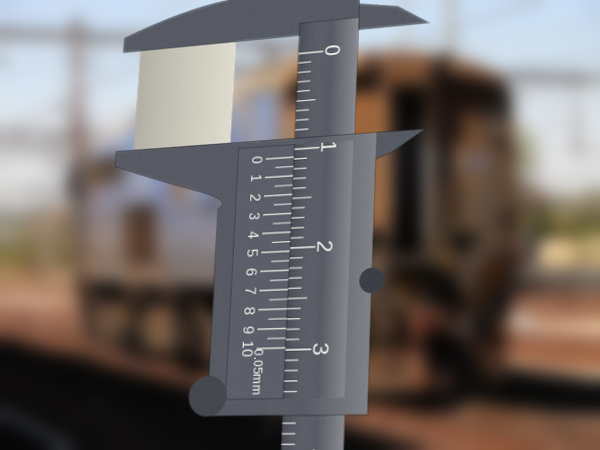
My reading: 10.8,mm
